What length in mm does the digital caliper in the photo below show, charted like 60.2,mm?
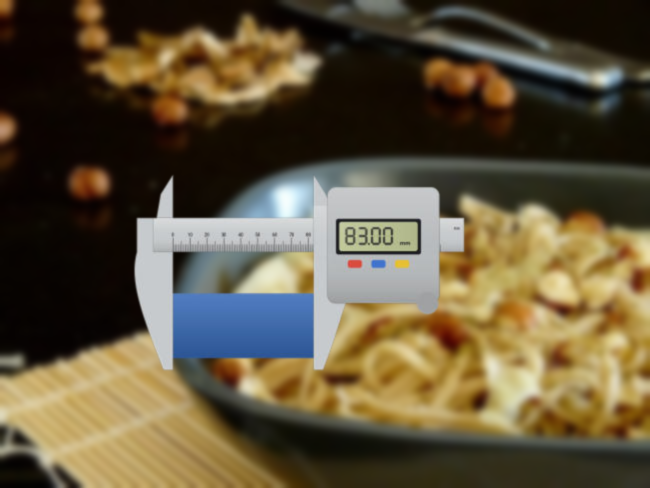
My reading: 83.00,mm
